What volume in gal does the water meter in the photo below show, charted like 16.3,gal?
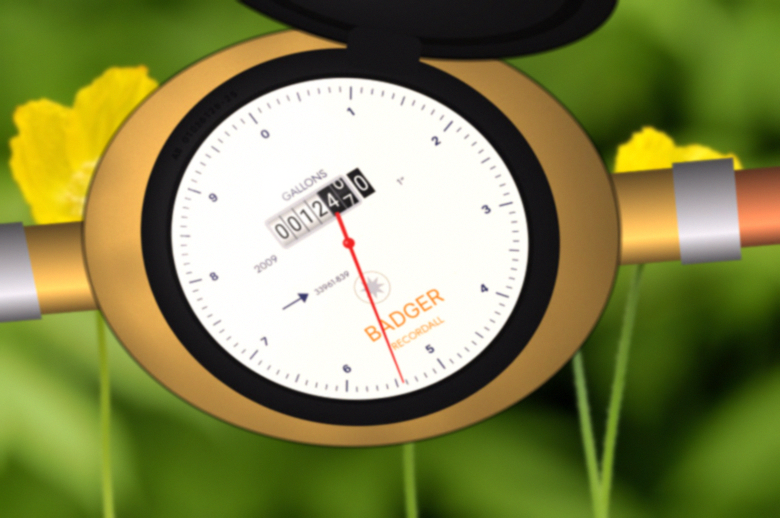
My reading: 12465.4,gal
